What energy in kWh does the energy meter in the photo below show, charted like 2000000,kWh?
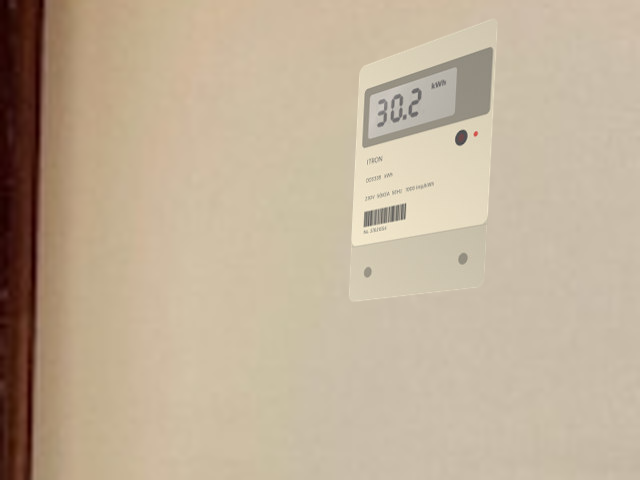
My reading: 30.2,kWh
